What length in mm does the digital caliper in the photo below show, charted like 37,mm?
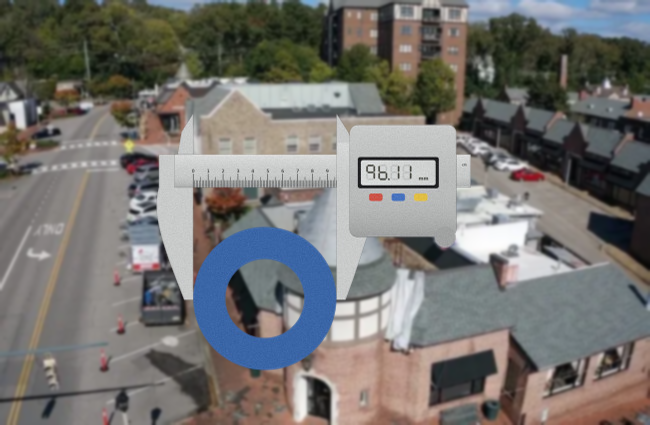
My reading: 96.11,mm
